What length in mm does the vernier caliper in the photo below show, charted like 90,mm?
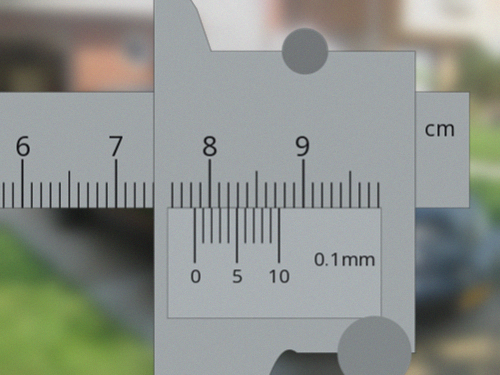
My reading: 78.4,mm
